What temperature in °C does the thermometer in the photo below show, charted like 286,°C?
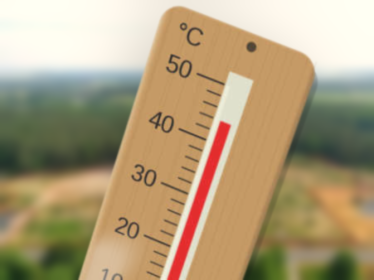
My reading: 44,°C
